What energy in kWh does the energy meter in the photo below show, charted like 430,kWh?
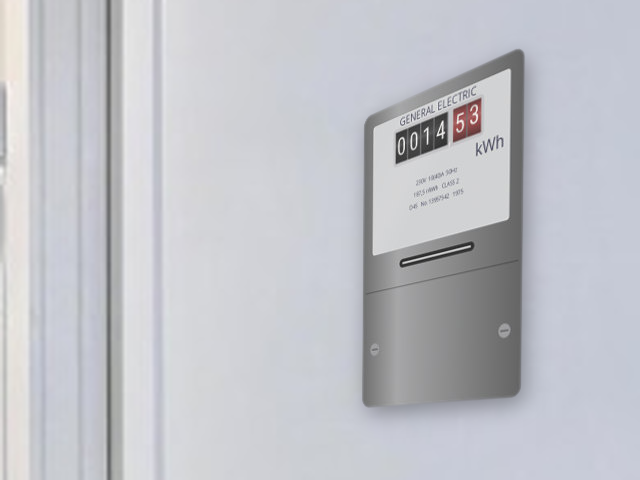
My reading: 14.53,kWh
